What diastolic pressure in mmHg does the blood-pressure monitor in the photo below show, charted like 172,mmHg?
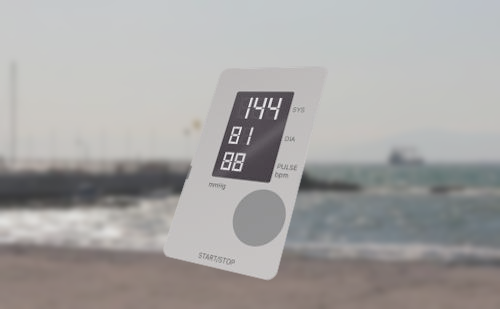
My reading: 81,mmHg
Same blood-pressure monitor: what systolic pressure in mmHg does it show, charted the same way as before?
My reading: 144,mmHg
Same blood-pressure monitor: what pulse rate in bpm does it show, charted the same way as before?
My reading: 88,bpm
